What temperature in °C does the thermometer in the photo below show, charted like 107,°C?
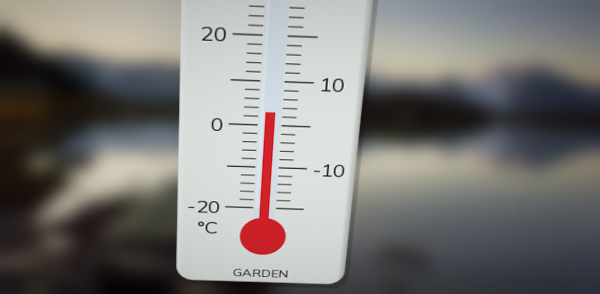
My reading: 3,°C
